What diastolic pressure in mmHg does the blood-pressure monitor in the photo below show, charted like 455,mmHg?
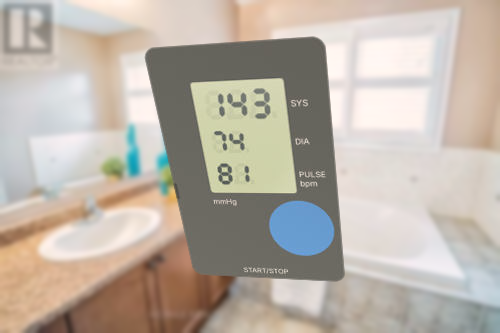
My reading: 74,mmHg
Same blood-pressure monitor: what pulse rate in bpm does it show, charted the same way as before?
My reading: 81,bpm
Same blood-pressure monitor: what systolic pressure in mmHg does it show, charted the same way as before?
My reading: 143,mmHg
